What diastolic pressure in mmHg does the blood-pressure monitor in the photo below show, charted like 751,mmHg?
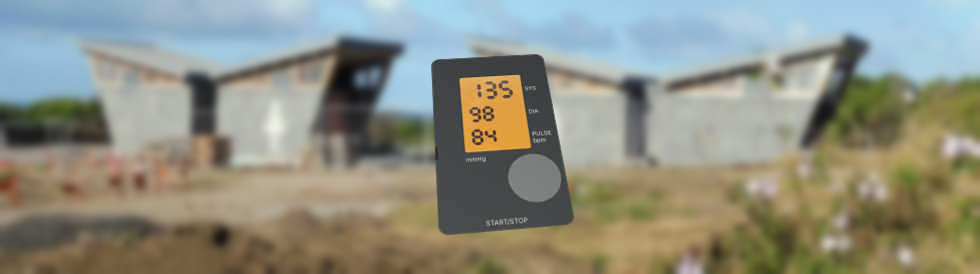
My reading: 98,mmHg
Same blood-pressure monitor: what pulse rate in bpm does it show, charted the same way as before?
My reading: 84,bpm
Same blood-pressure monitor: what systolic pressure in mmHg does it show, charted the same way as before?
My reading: 135,mmHg
